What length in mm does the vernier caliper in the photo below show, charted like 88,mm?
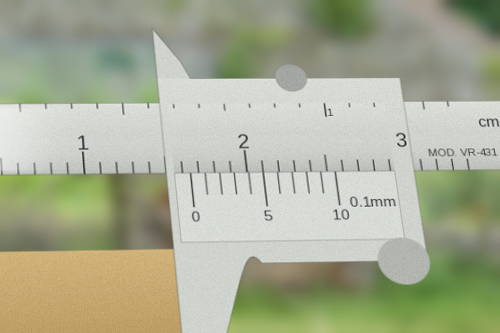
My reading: 16.5,mm
